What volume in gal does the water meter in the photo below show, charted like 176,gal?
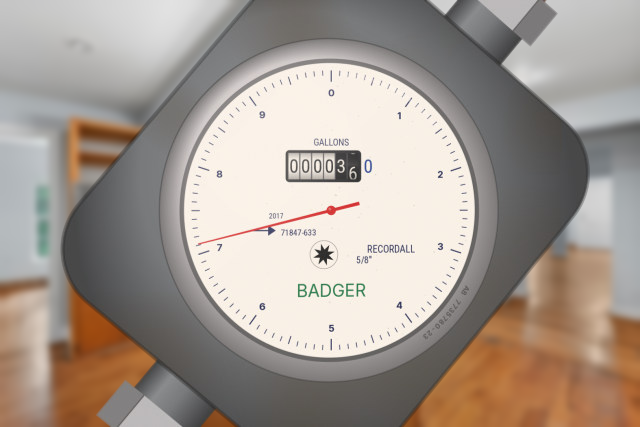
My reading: 357.1,gal
